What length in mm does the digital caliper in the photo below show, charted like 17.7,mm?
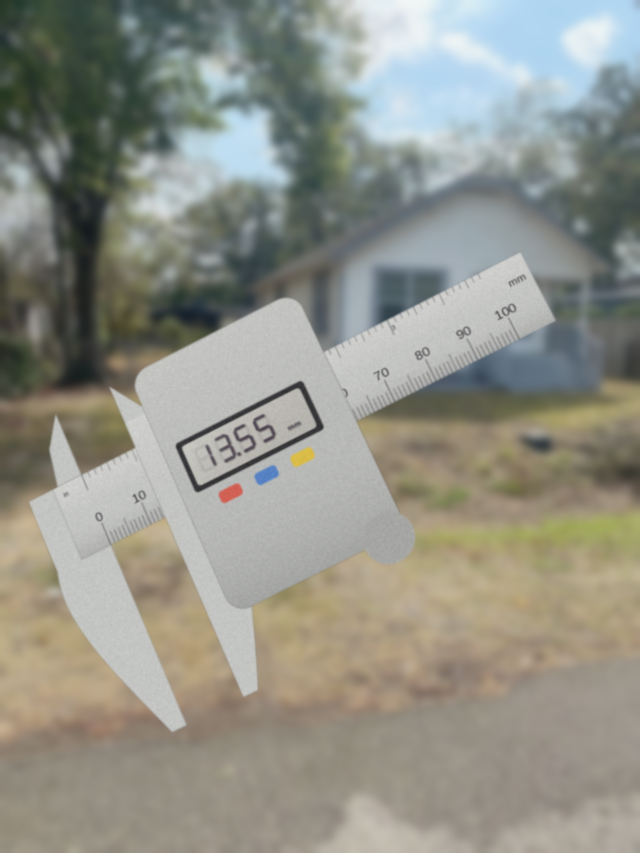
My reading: 13.55,mm
